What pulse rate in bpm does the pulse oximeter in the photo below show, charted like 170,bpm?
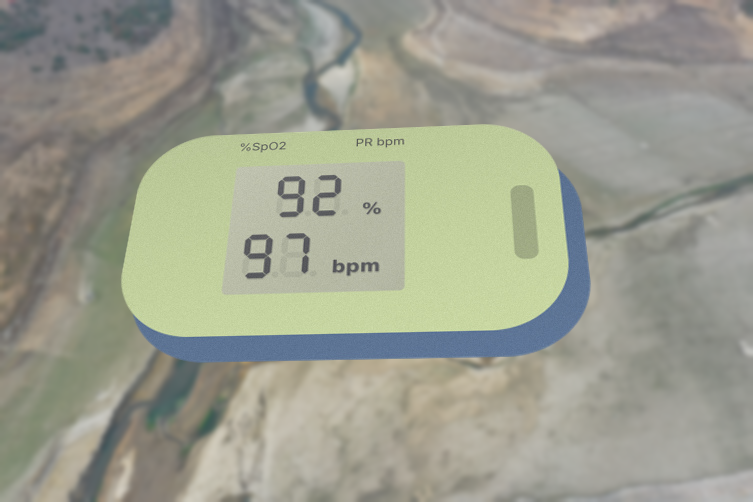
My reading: 97,bpm
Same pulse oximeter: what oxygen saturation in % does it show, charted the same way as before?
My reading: 92,%
